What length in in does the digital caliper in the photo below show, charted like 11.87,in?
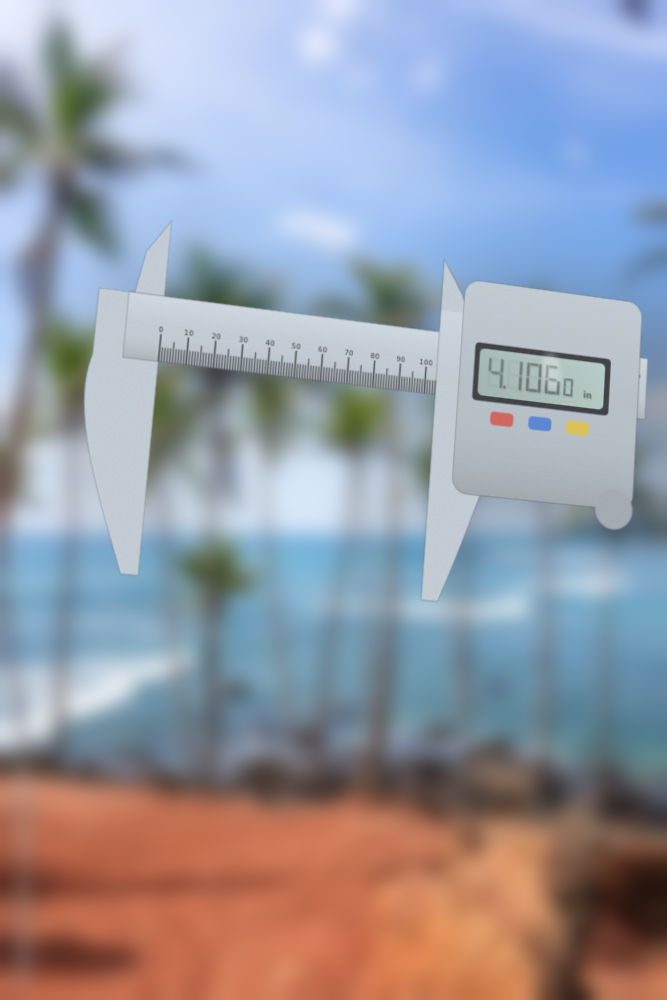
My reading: 4.1060,in
